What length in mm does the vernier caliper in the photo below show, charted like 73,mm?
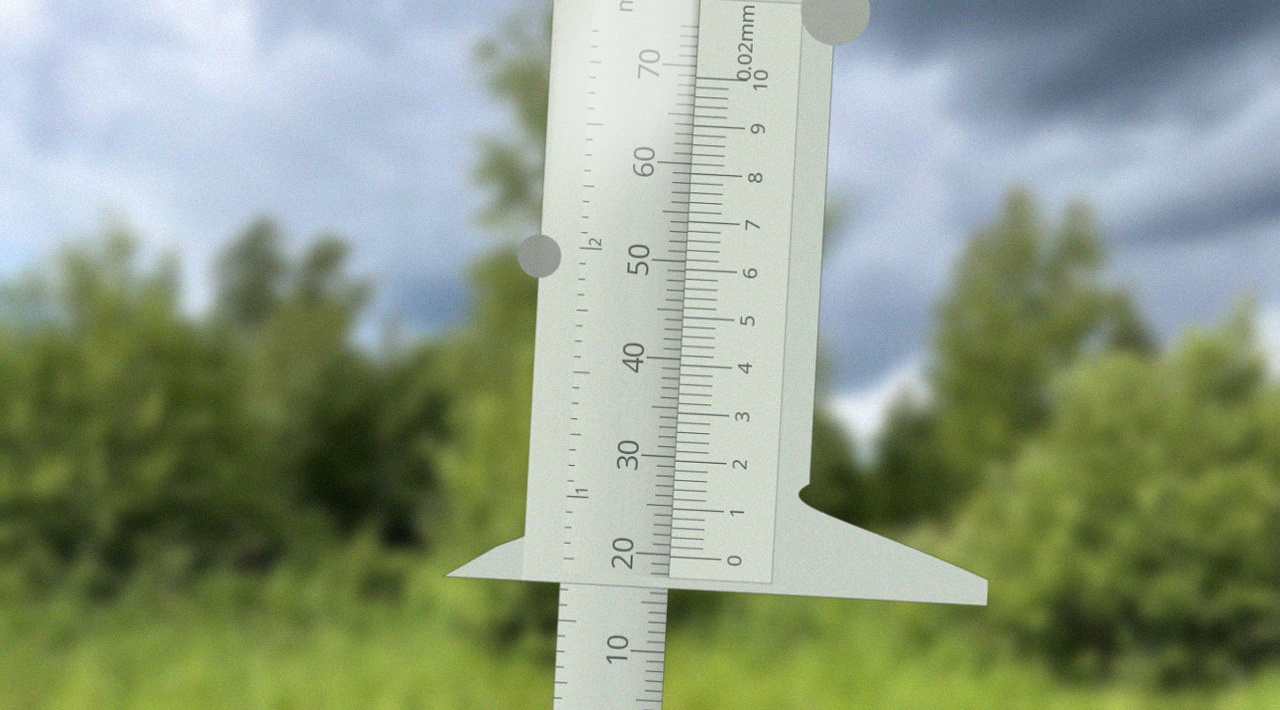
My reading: 19.8,mm
